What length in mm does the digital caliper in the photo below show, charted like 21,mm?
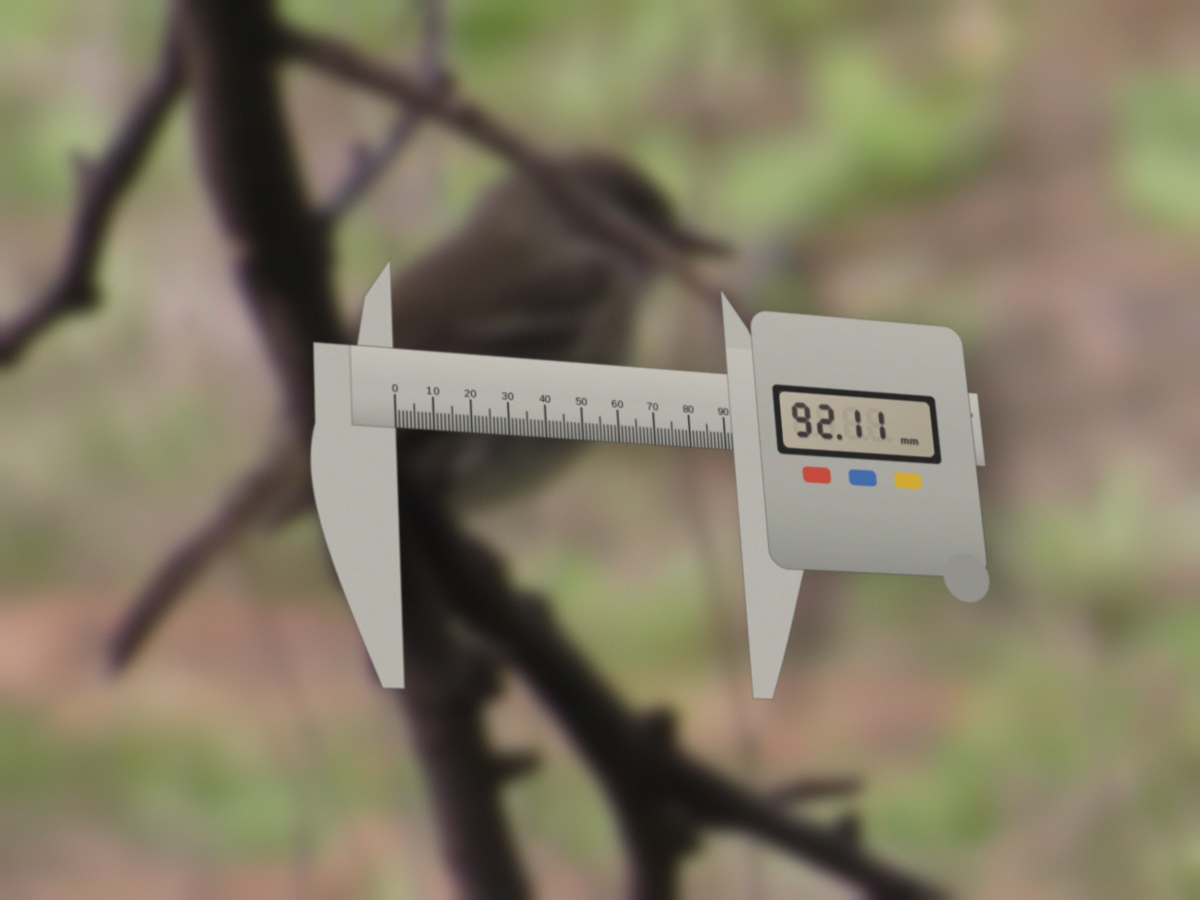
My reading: 92.11,mm
